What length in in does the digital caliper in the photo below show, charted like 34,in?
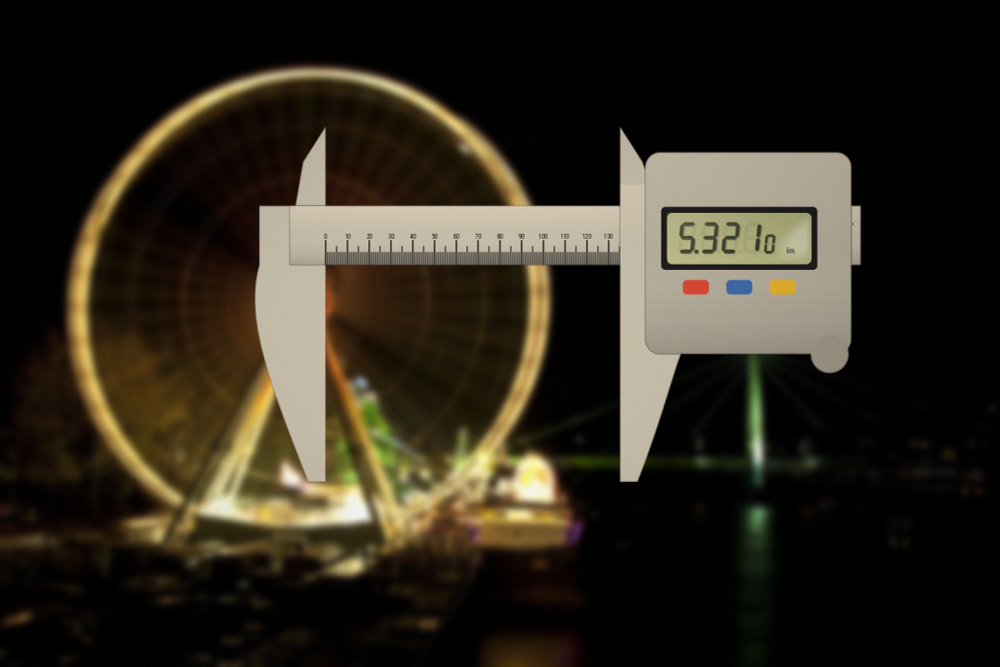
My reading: 5.3210,in
